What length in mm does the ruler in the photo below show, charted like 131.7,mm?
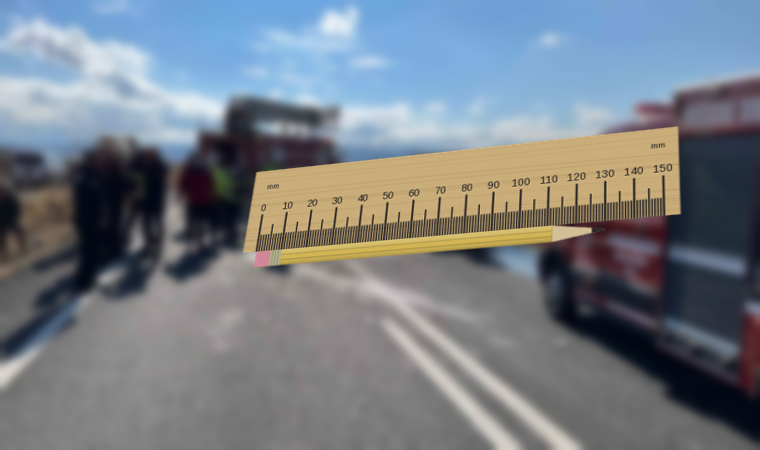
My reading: 130,mm
